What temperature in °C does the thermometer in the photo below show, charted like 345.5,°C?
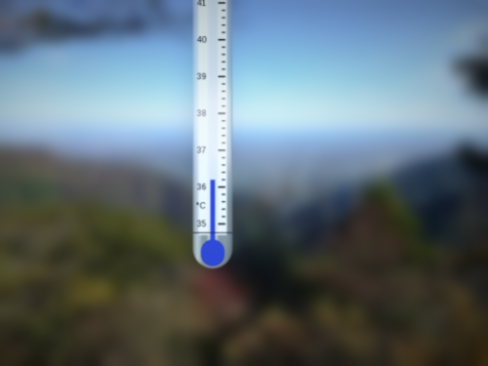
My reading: 36.2,°C
